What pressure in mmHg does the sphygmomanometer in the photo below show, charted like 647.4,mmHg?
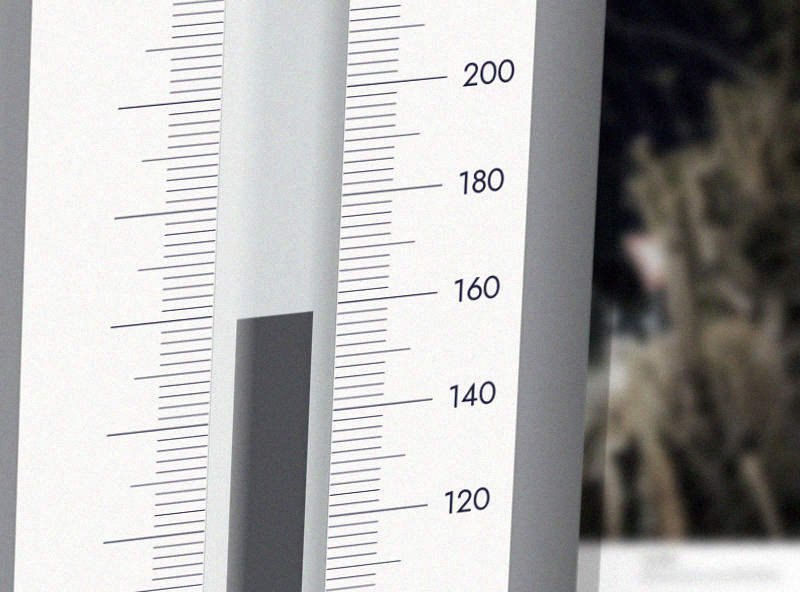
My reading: 159,mmHg
